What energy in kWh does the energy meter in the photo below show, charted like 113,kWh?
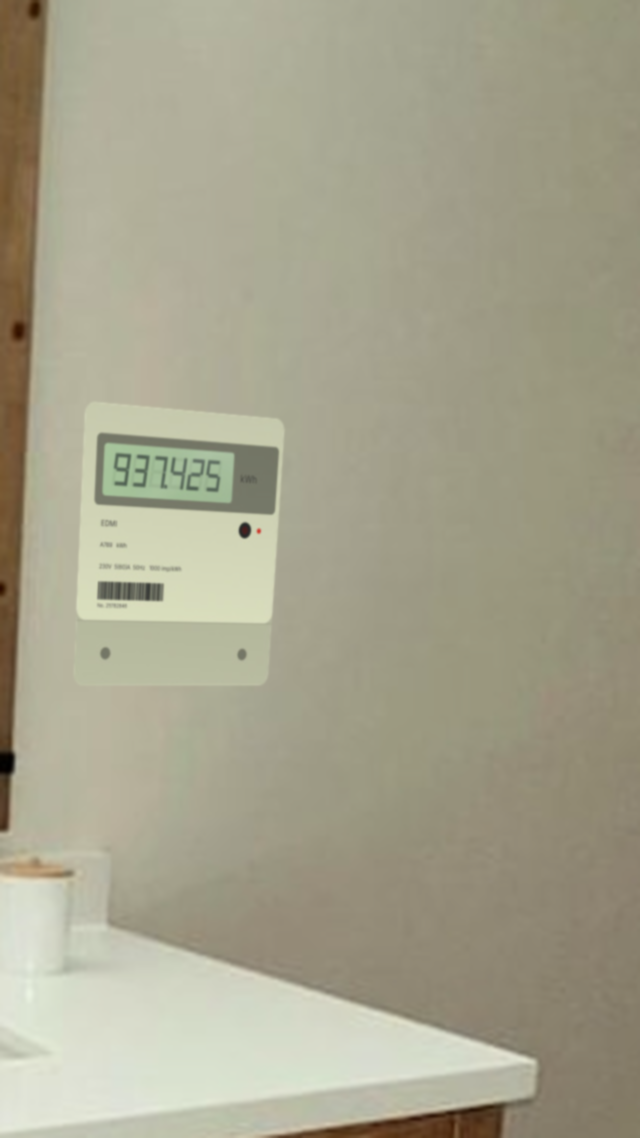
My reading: 937.425,kWh
